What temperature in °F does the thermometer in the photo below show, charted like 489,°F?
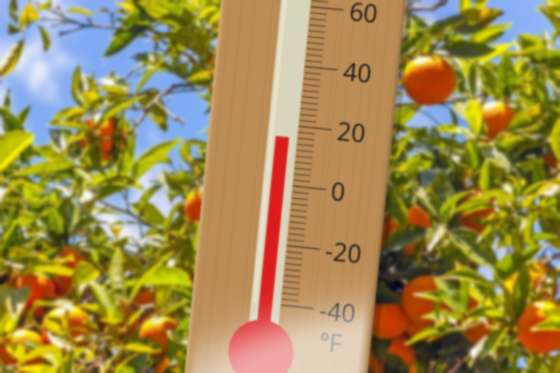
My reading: 16,°F
